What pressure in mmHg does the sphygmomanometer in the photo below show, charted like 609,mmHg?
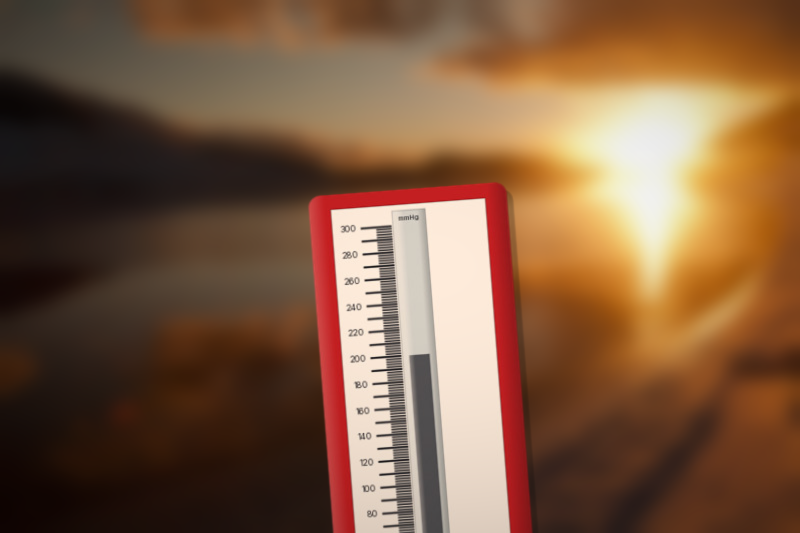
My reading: 200,mmHg
